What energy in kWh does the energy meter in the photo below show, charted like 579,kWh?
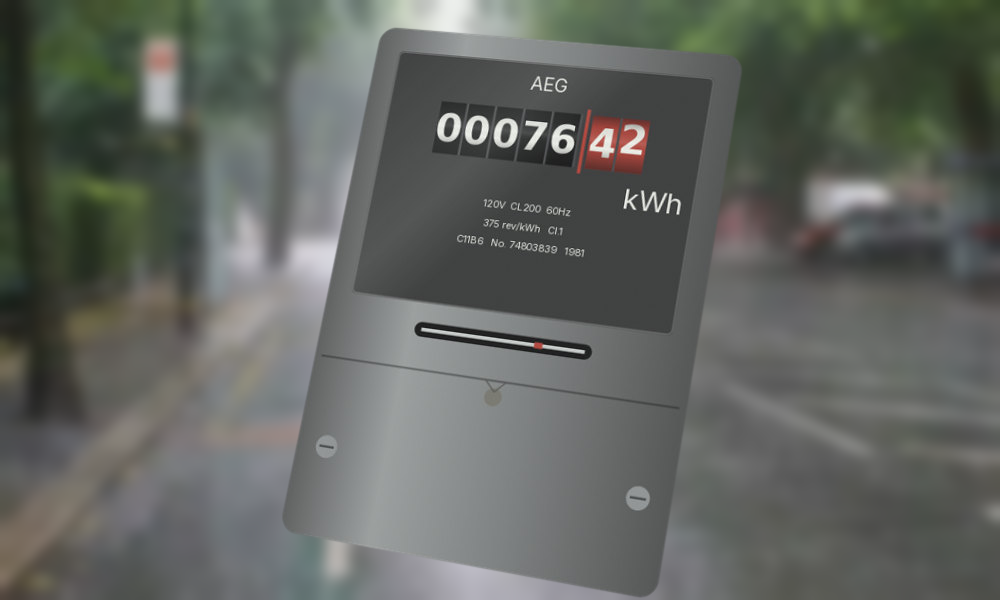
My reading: 76.42,kWh
